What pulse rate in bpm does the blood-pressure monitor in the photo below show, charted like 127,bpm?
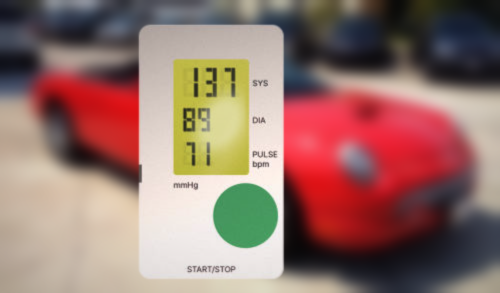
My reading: 71,bpm
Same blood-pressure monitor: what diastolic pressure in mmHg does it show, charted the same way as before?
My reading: 89,mmHg
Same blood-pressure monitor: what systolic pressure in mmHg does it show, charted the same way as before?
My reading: 137,mmHg
